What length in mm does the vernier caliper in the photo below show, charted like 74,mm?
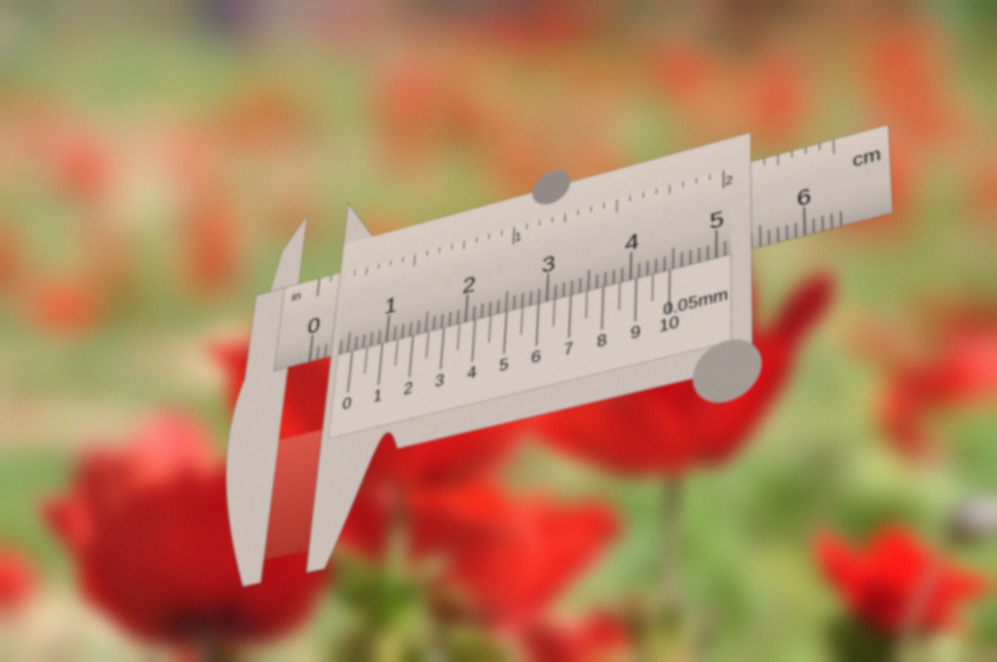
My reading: 5.6,mm
